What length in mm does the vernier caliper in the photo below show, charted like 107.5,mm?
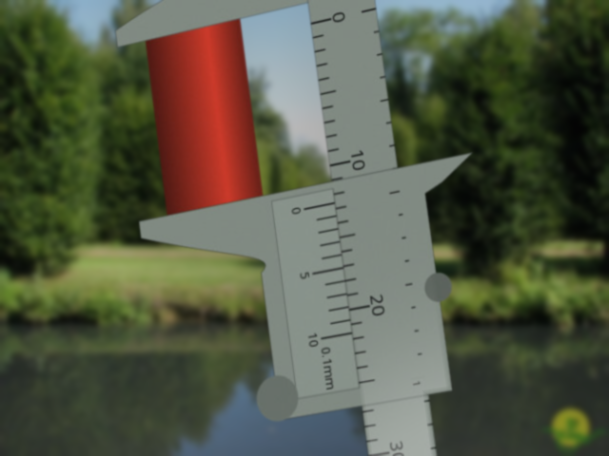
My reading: 12.6,mm
